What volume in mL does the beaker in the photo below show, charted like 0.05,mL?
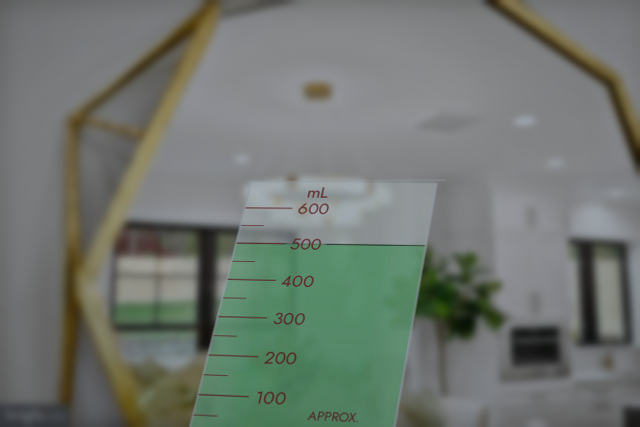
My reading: 500,mL
